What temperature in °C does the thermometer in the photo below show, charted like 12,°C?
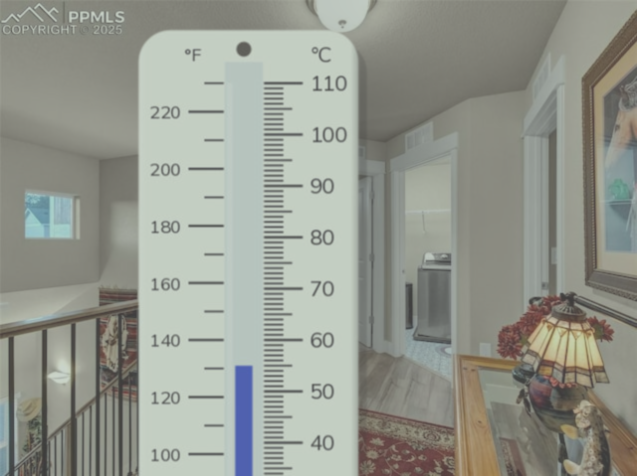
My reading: 55,°C
